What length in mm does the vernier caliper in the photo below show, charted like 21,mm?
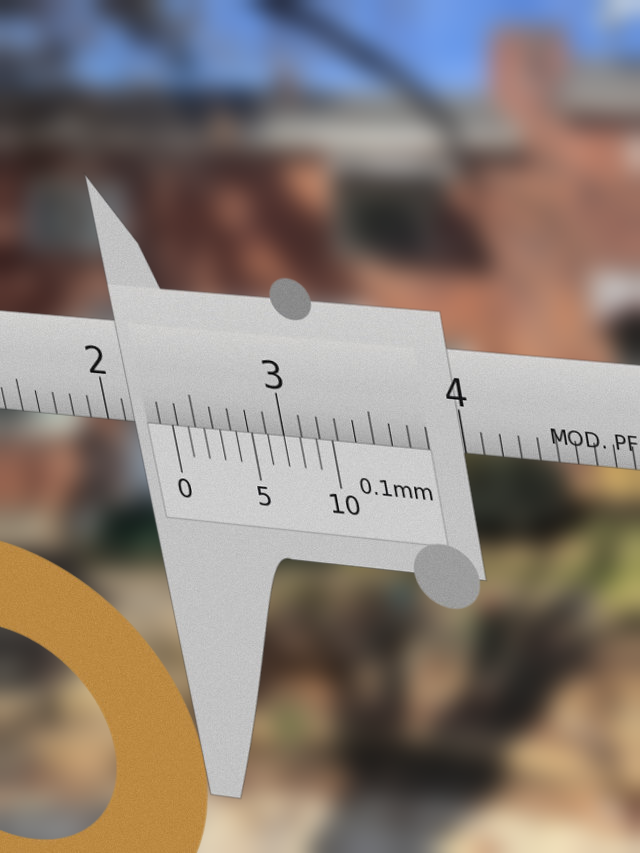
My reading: 23.7,mm
